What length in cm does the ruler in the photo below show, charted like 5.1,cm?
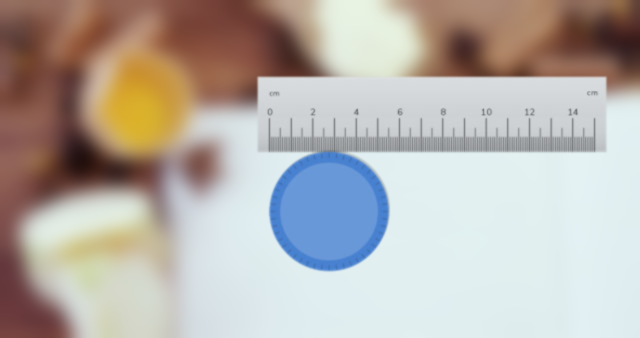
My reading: 5.5,cm
